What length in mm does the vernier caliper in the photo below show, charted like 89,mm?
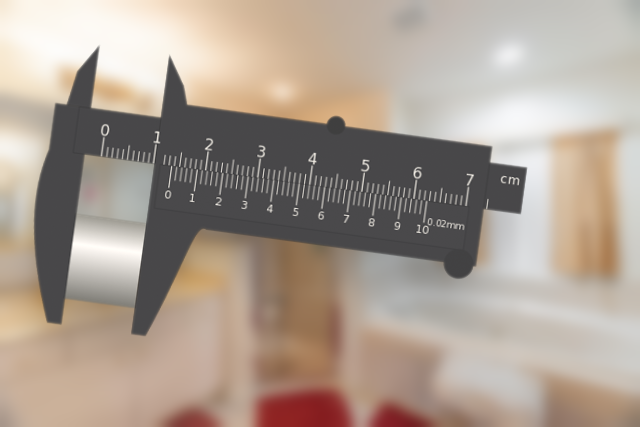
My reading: 13.5,mm
